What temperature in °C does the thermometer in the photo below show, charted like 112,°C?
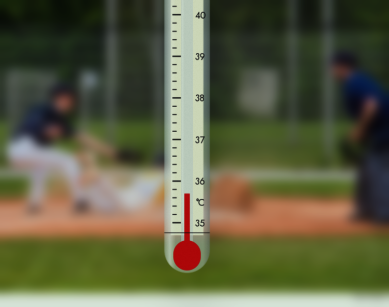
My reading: 35.7,°C
